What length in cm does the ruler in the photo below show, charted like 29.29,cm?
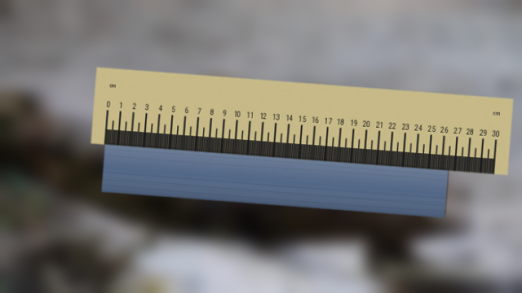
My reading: 26.5,cm
